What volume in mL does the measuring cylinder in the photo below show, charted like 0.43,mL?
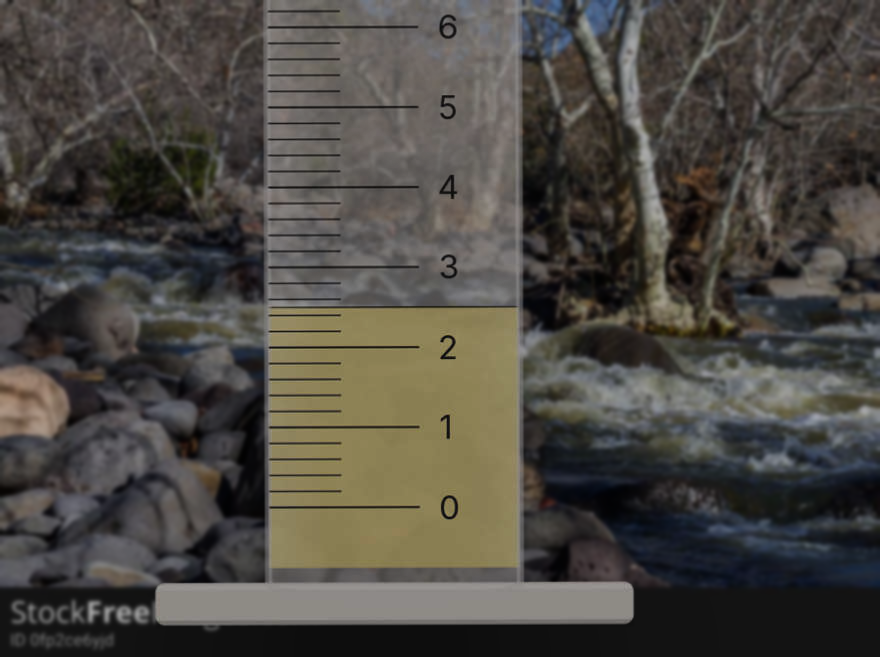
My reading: 2.5,mL
